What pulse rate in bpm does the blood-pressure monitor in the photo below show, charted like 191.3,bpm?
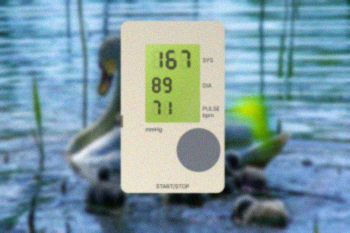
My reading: 71,bpm
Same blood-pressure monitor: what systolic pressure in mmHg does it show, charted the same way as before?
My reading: 167,mmHg
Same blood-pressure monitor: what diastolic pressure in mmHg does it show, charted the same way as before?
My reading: 89,mmHg
